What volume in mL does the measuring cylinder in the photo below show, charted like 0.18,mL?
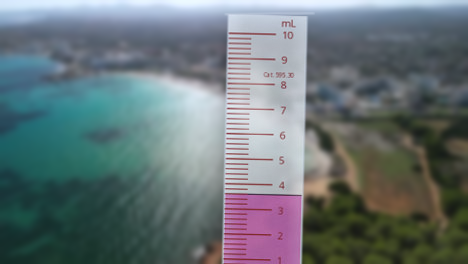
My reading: 3.6,mL
